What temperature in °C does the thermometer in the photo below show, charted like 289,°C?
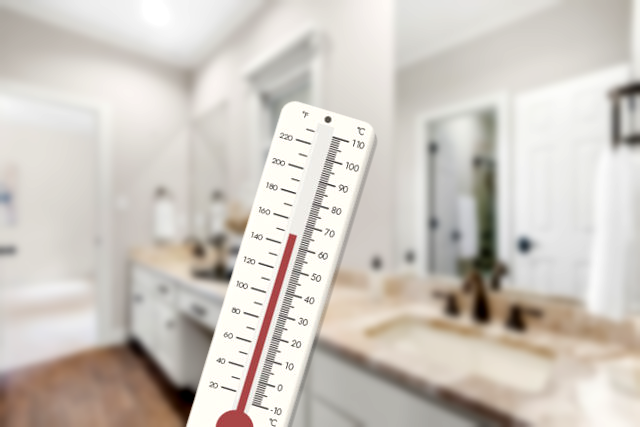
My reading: 65,°C
